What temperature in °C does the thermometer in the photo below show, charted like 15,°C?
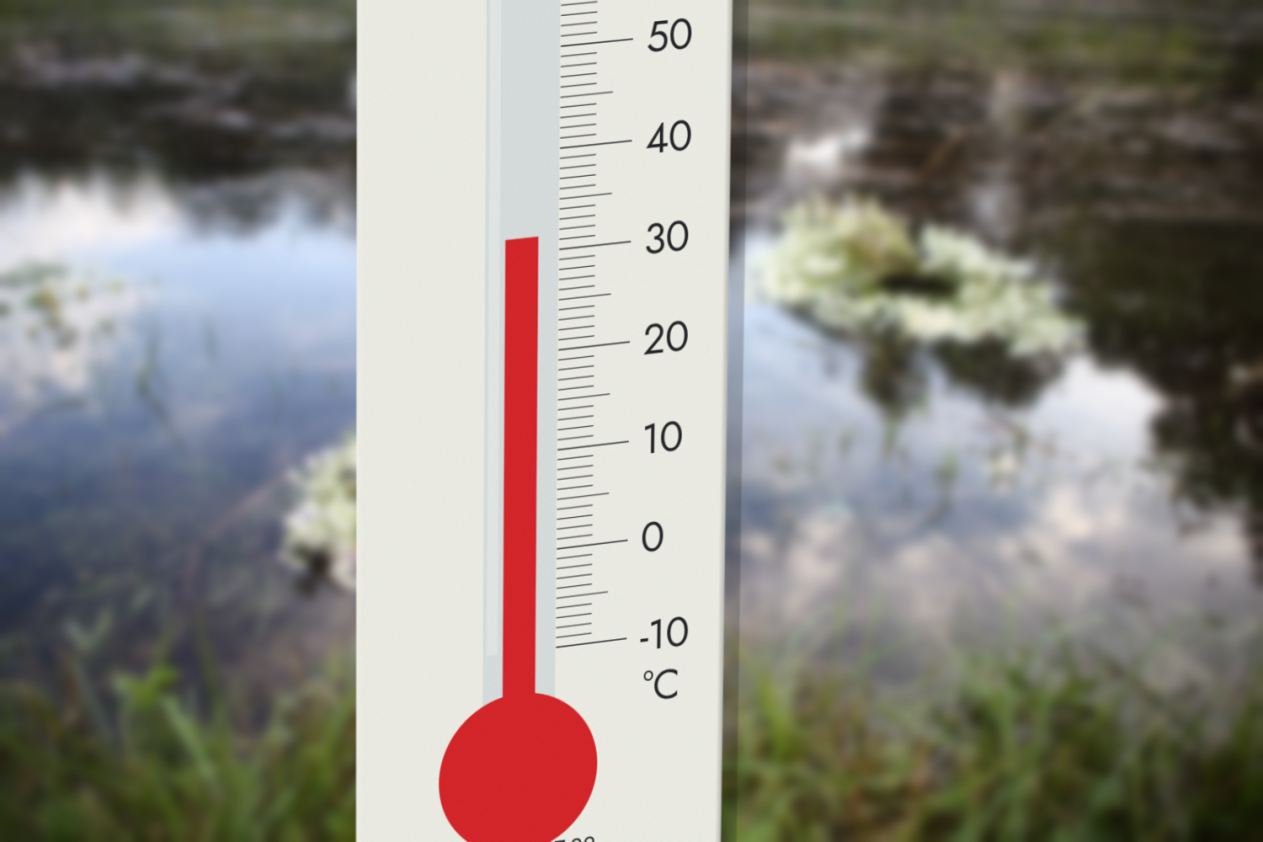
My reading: 31.5,°C
